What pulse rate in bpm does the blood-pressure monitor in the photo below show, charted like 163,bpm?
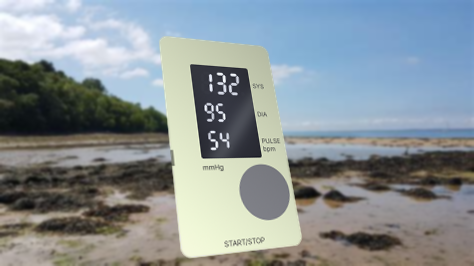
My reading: 54,bpm
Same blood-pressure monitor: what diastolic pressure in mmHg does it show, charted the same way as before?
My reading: 95,mmHg
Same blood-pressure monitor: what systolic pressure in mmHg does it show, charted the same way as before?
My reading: 132,mmHg
